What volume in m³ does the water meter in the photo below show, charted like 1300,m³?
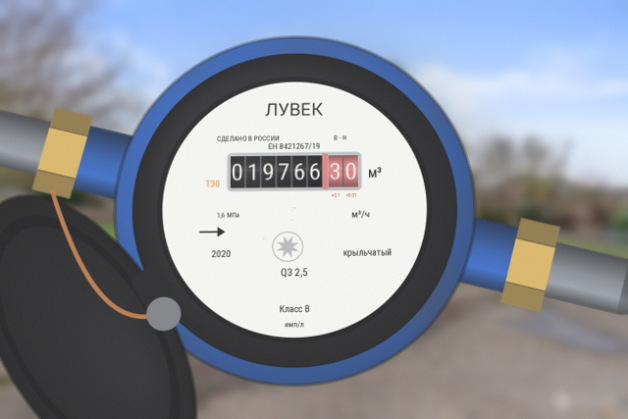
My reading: 19766.30,m³
